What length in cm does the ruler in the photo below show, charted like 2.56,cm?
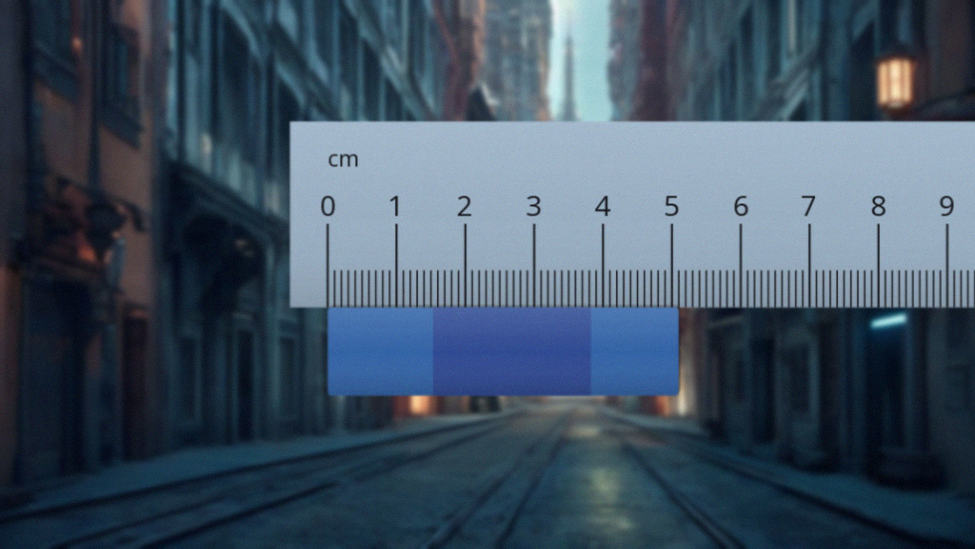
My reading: 5.1,cm
